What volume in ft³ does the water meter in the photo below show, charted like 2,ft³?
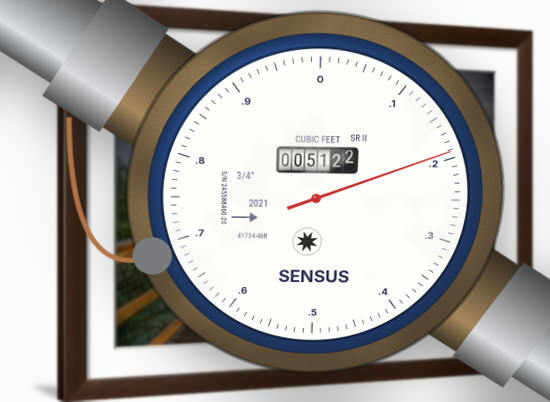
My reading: 5122.19,ft³
